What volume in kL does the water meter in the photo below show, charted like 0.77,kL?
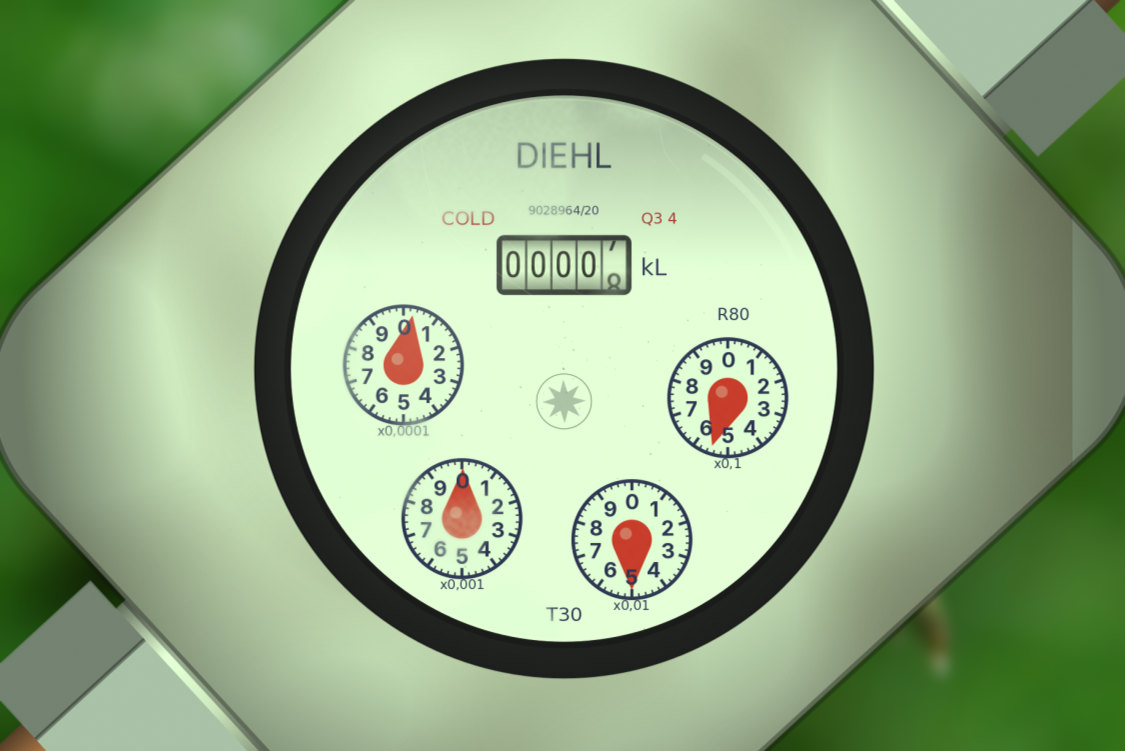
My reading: 7.5500,kL
